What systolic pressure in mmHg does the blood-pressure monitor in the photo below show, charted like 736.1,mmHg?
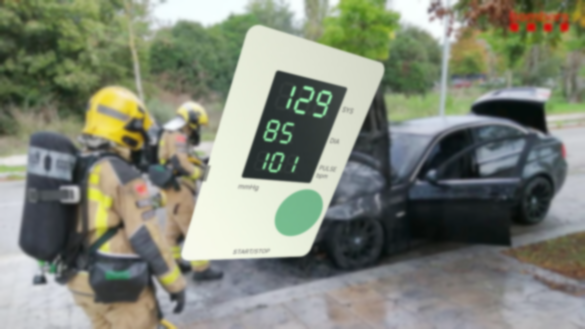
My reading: 129,mmHg
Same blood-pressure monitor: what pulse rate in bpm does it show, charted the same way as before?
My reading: 101,bpm
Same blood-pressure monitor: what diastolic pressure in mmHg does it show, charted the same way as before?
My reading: 85,mmHg
